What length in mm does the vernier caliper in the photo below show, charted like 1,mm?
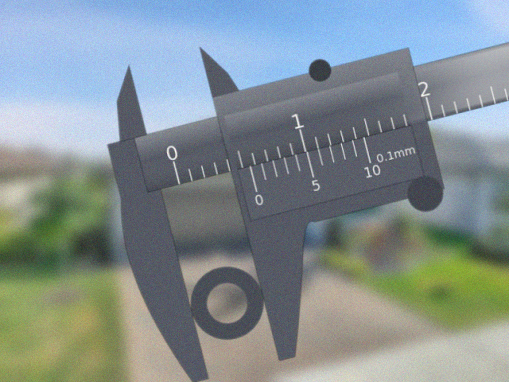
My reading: 5.6,mm
